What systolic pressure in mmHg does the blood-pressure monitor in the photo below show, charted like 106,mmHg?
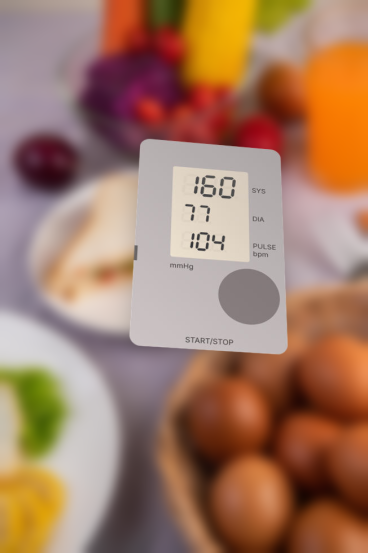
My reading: 160,mmHg
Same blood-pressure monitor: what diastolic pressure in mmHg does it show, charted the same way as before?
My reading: 77,mmHg
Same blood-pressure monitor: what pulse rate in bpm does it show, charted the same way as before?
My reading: 104,bpm
